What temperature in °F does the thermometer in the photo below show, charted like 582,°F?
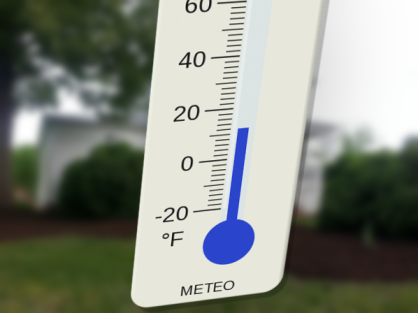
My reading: 12,°F
